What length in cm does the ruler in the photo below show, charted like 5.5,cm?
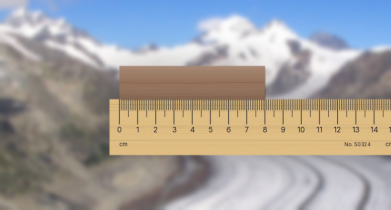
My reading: 8,cm
